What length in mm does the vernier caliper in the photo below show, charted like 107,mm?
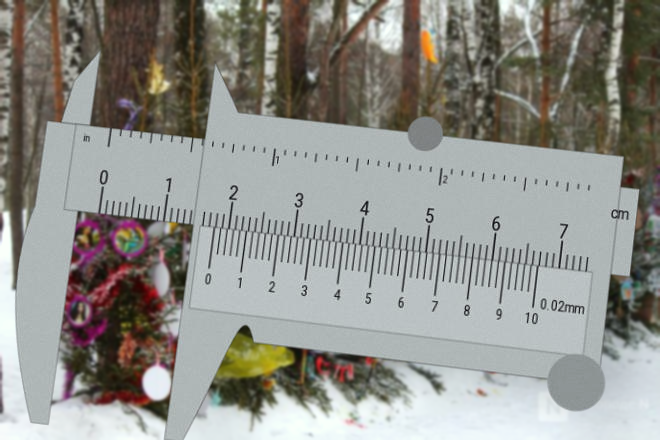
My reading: 17.8,mm
